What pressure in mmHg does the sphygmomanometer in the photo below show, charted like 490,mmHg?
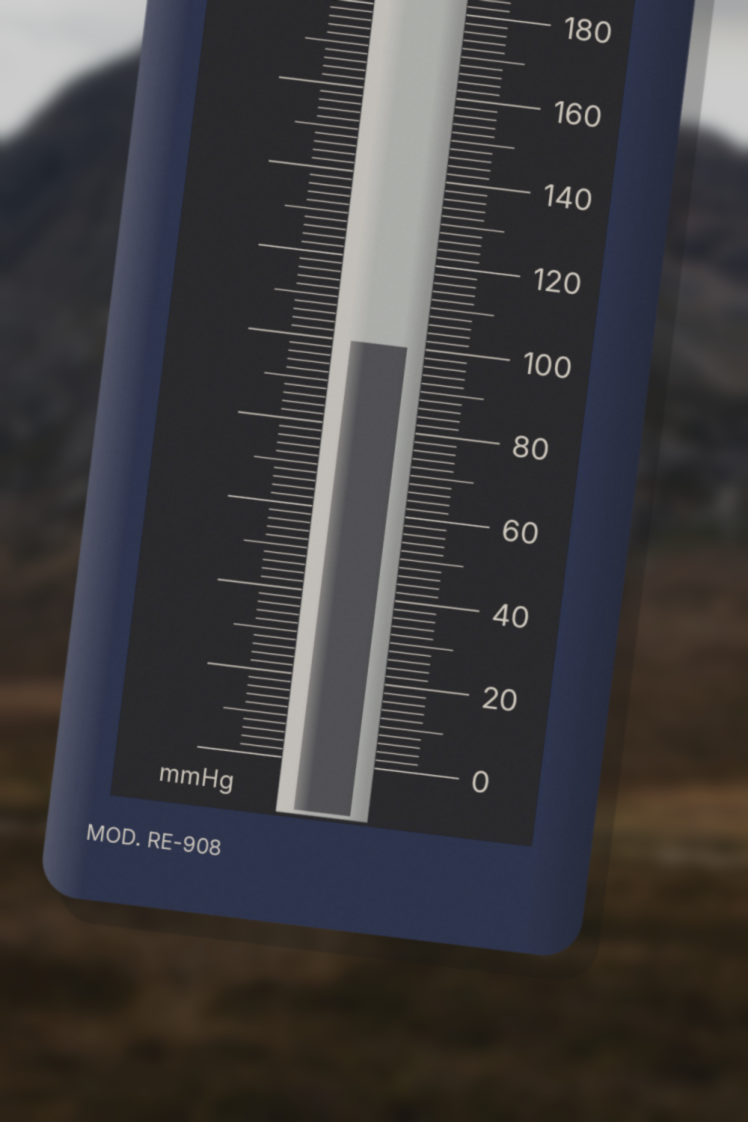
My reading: 100,mmHg
